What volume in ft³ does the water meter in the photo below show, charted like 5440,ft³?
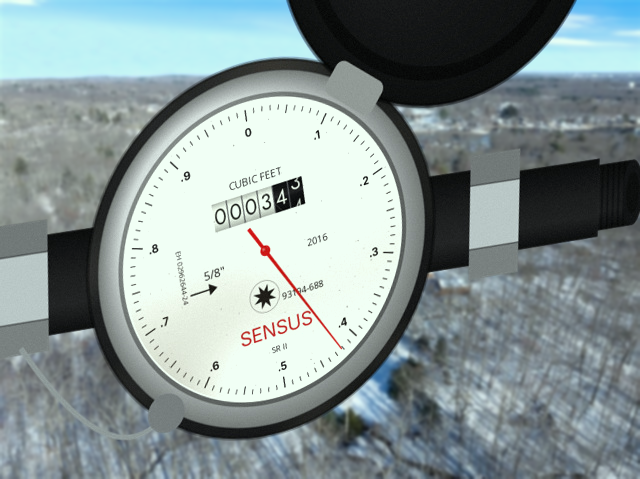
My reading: 343.42,ft³
